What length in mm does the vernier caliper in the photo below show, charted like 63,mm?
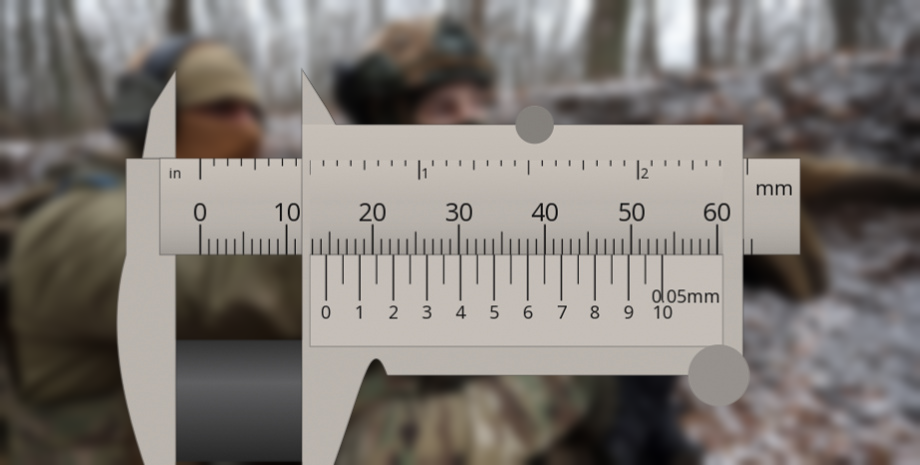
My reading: 14.6,mm
